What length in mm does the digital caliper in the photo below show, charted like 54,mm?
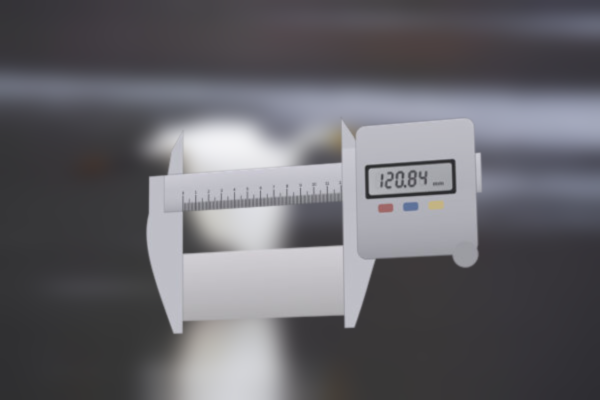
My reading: 120.84,mm
